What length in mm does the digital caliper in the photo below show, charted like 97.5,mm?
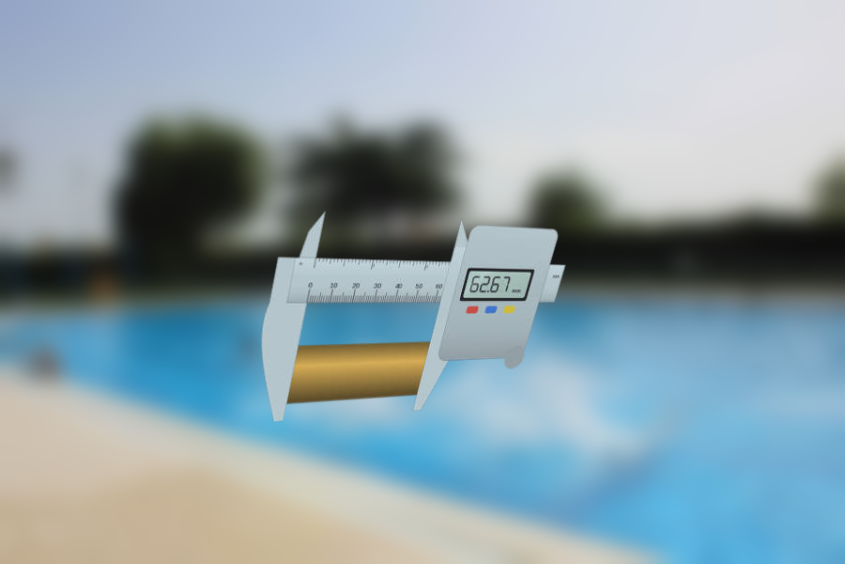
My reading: 62.67,mm
